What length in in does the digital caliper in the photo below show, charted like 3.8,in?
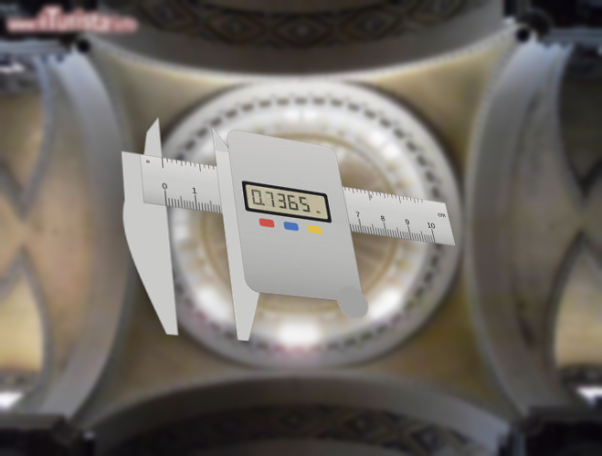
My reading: 0.7365,in
